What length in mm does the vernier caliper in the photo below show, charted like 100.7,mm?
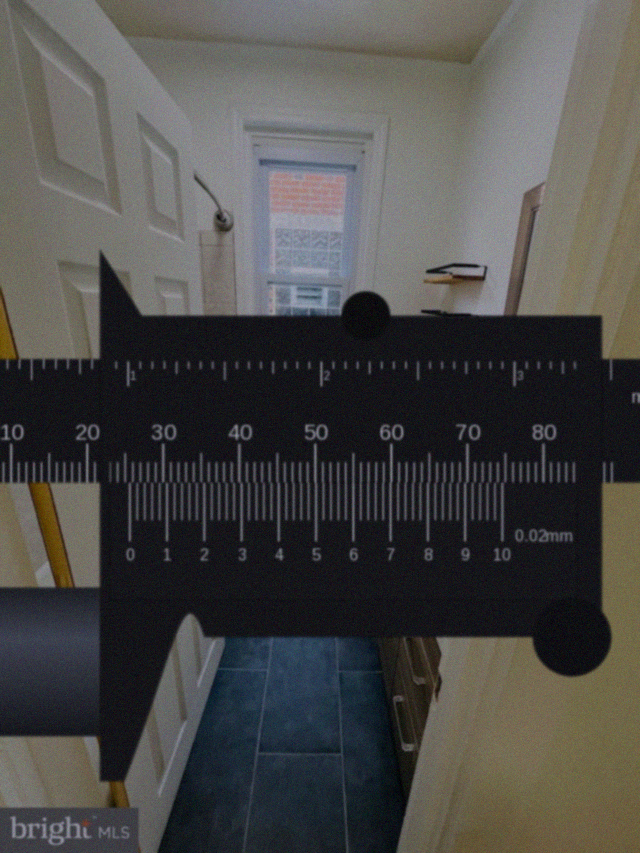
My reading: 25.6,mm
